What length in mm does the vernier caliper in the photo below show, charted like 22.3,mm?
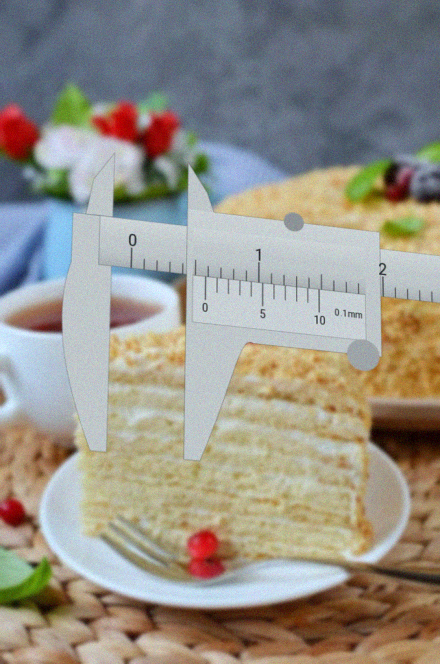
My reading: 5.8,mm
